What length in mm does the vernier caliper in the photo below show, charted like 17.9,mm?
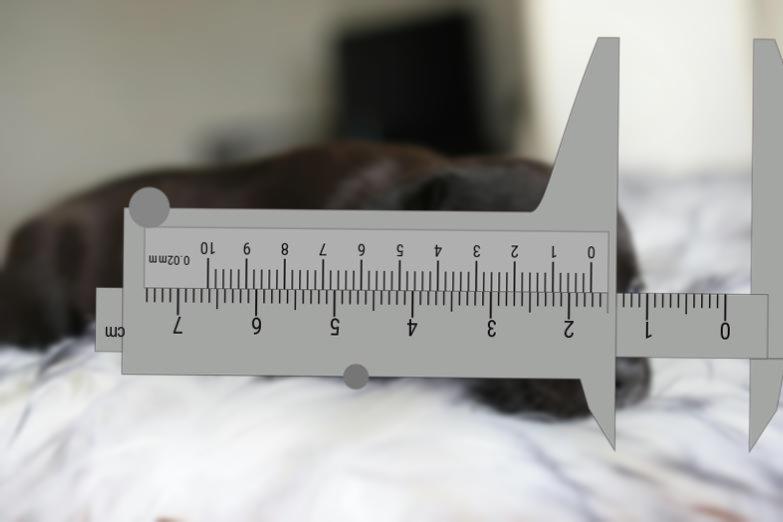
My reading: 17.2,mm
